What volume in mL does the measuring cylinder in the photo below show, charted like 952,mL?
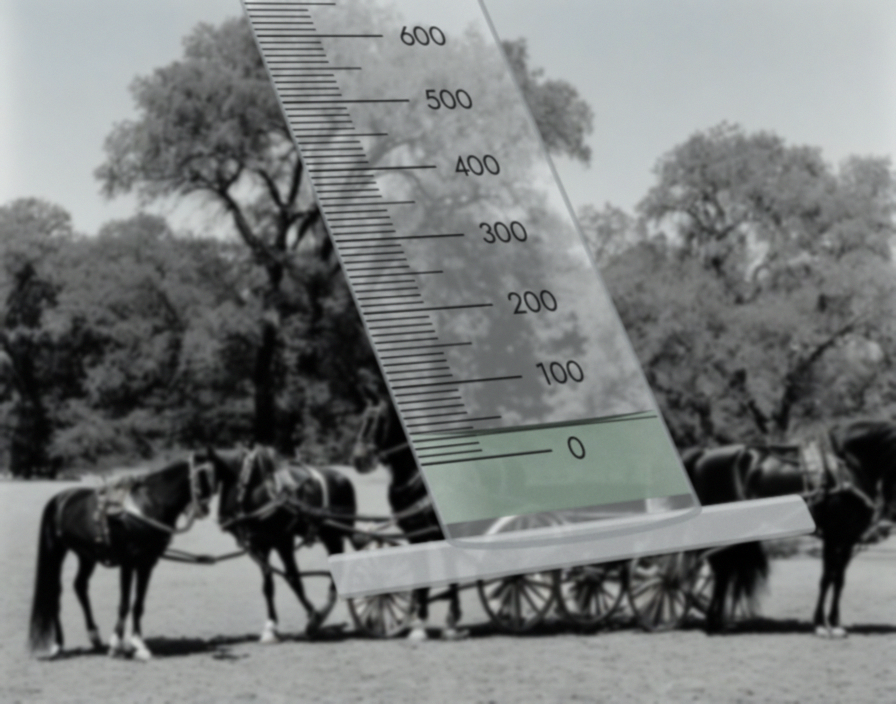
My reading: 30,mL
